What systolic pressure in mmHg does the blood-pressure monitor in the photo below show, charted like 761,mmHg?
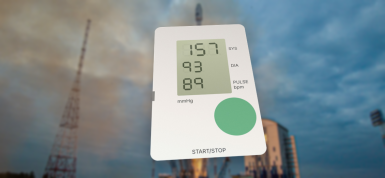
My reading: 157,mmHg
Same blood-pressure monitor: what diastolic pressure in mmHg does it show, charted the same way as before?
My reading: 93,mmHg
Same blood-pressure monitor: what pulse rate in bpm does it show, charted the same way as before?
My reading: 89,bpm
